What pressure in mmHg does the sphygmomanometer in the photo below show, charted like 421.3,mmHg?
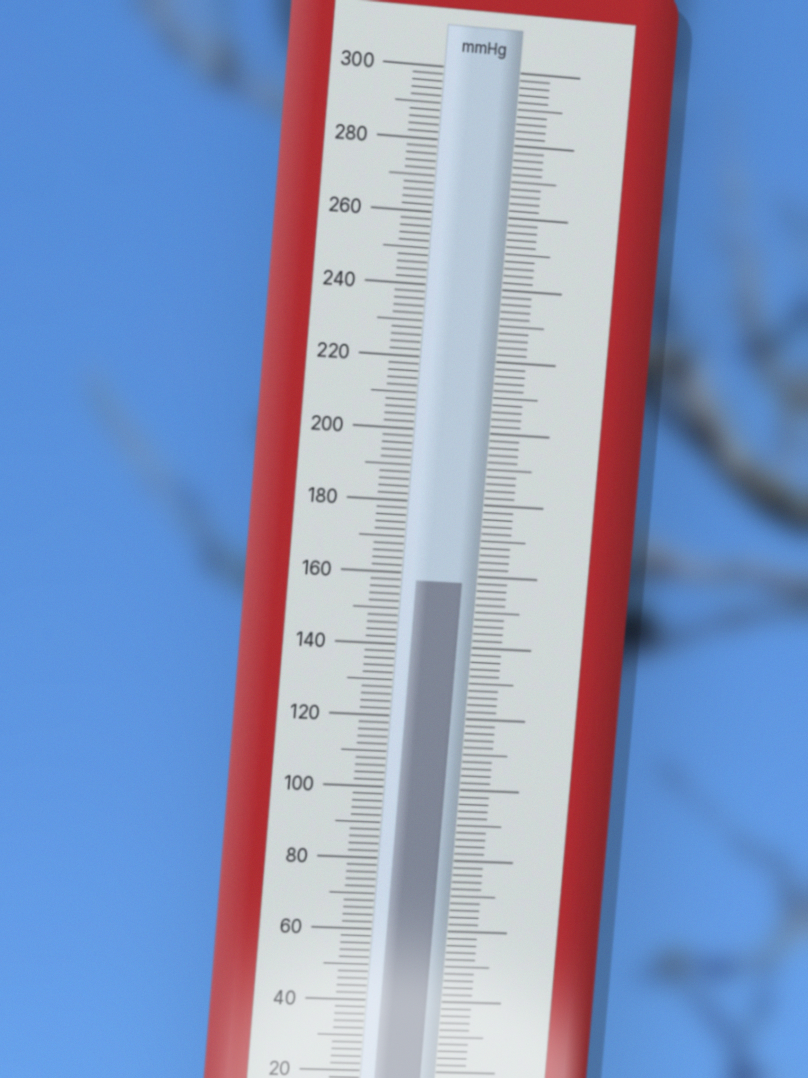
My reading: 158,mmHg
